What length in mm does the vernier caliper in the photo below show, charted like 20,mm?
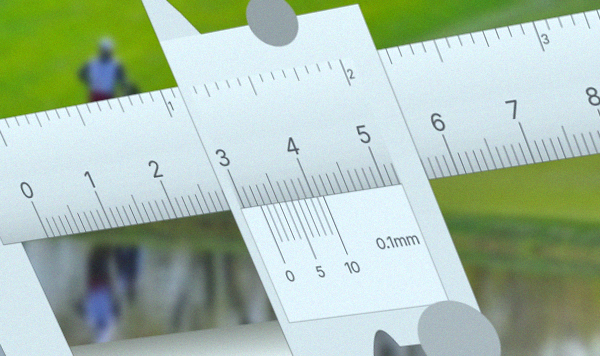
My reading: 32.4,mm
